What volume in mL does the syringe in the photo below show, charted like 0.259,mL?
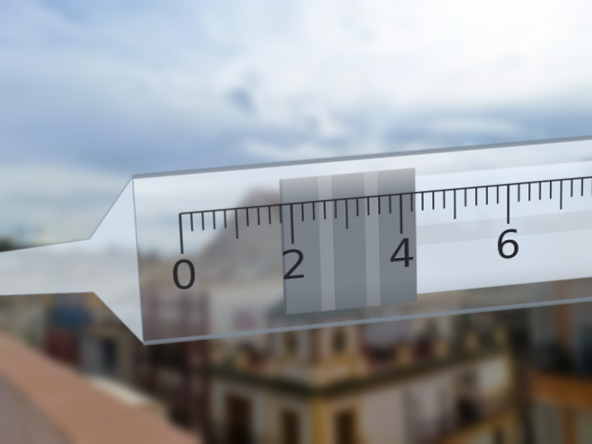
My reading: 1.8,mL
